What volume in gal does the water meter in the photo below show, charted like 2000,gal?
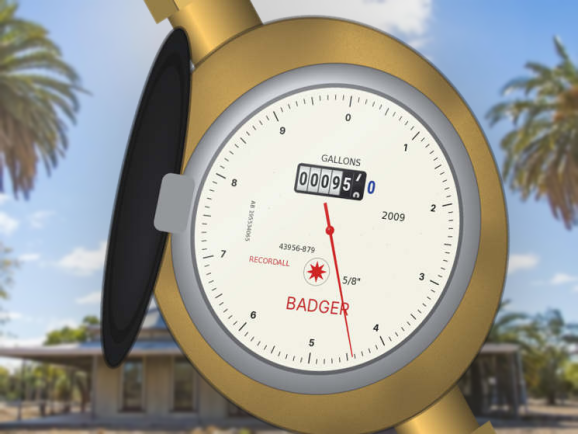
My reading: 9574.4,gal
